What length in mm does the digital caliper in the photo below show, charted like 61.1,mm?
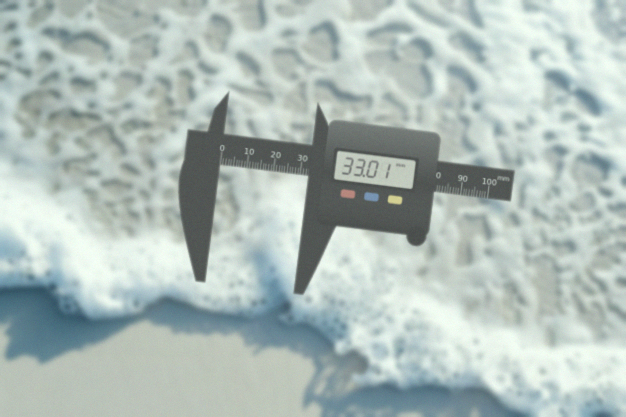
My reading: 33.01,mm
